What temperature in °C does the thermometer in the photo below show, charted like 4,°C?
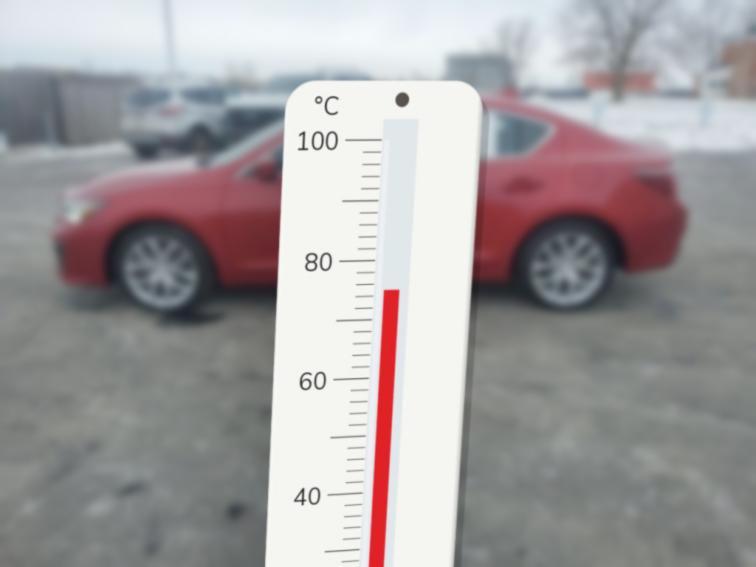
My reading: 75,°C
